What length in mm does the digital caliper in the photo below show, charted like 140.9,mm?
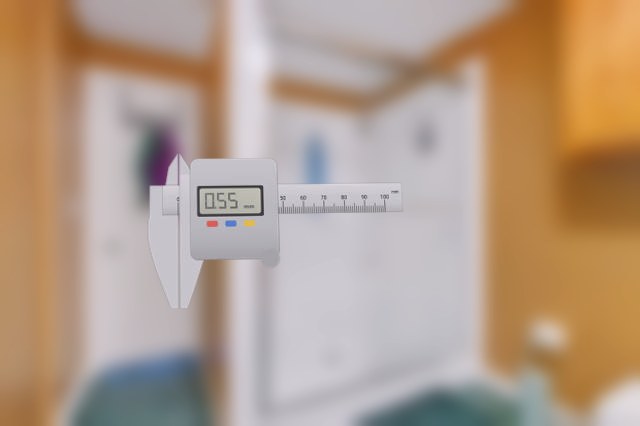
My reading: 0.55,mm
